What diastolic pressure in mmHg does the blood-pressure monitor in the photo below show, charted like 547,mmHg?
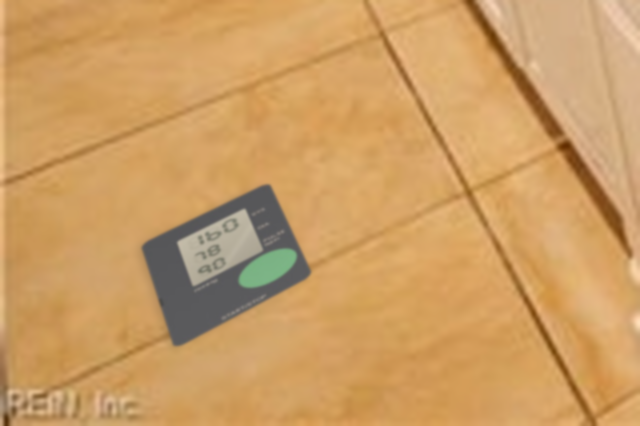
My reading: 78,mmHg
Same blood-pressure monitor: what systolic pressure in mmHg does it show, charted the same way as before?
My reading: 160,mmHg
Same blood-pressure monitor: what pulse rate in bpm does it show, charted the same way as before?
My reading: 90,bpm
